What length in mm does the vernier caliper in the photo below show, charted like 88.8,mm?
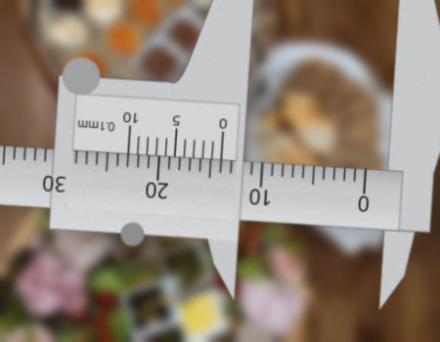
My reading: 14.0,mm
